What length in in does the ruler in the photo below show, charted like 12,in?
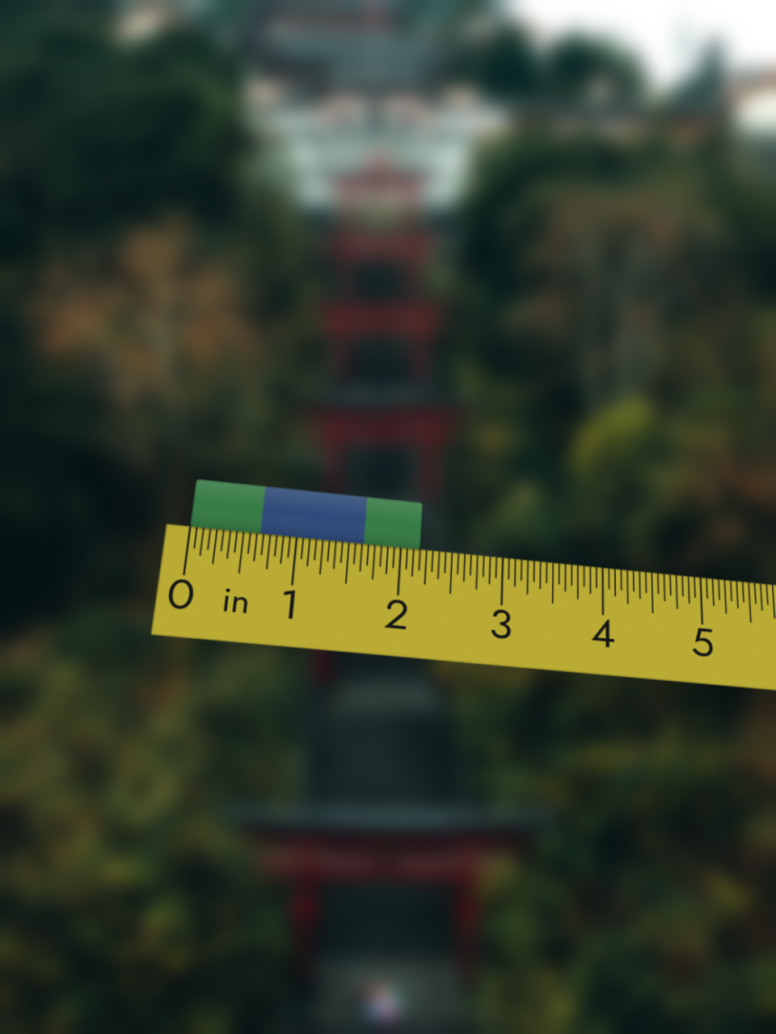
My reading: 2.1875,in
